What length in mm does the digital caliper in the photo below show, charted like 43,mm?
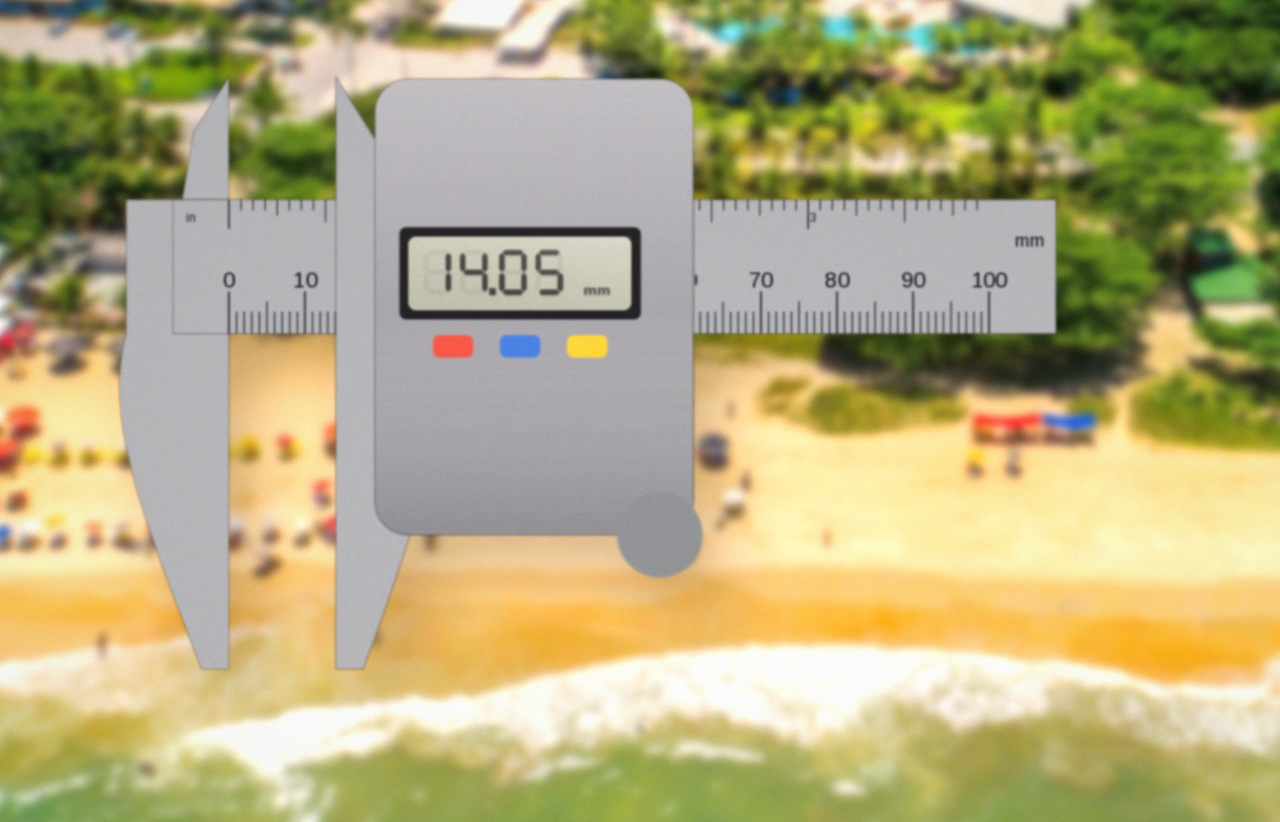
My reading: 14.05,mm
